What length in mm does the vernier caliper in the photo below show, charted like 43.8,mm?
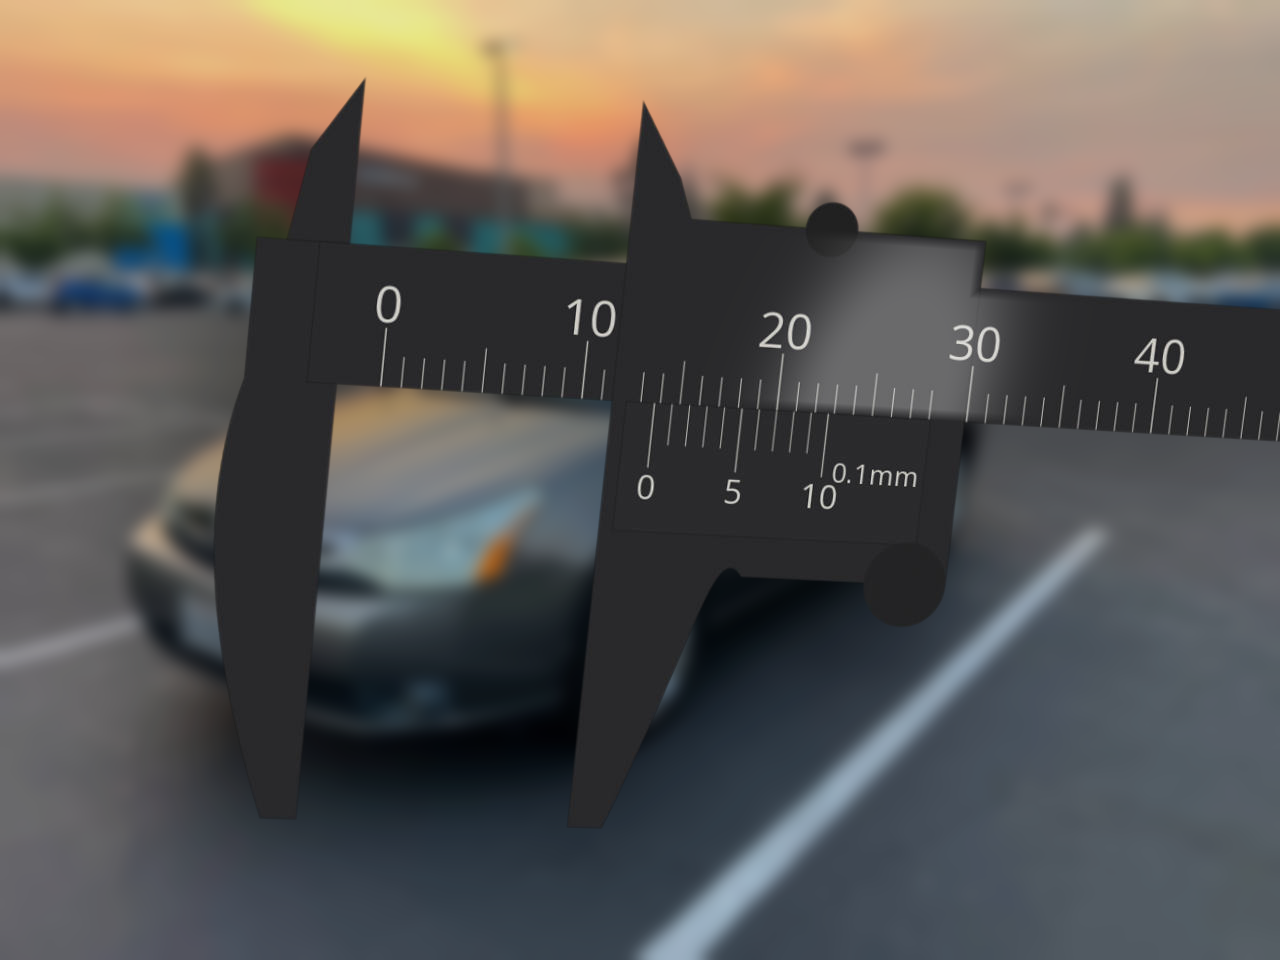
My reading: 13.7,mm
